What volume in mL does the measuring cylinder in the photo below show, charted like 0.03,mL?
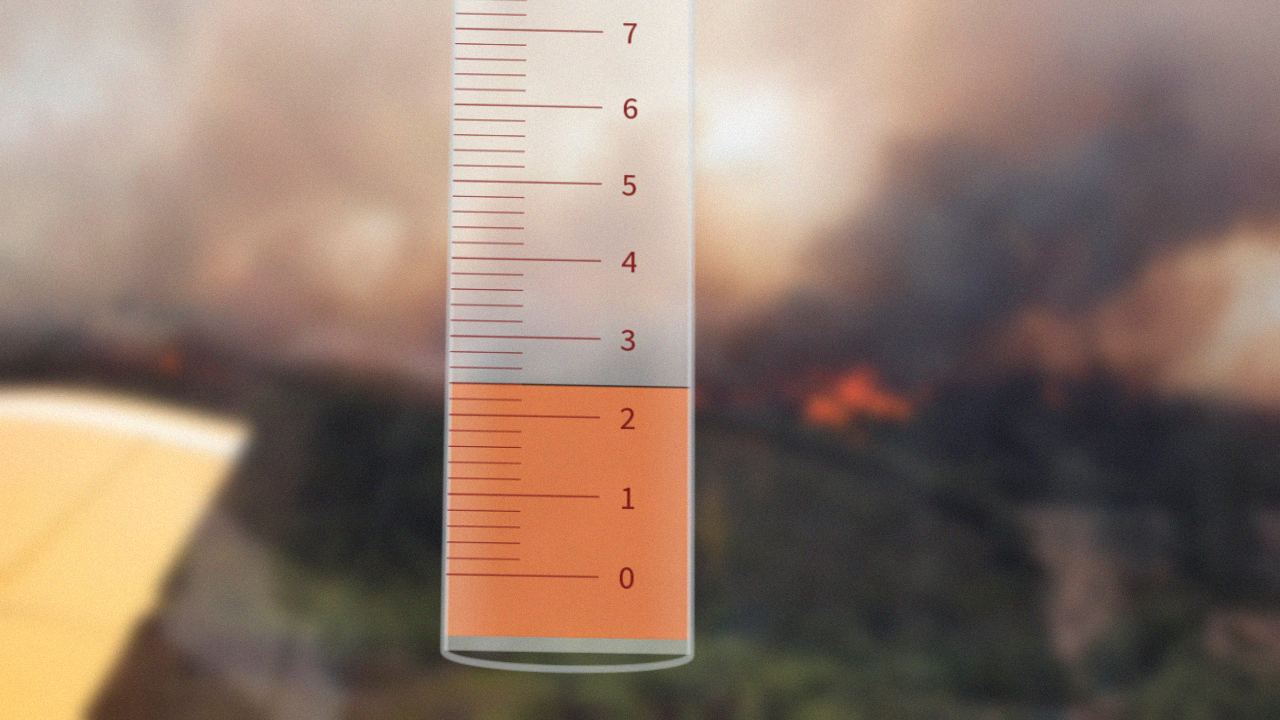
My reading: 2.4,mL
